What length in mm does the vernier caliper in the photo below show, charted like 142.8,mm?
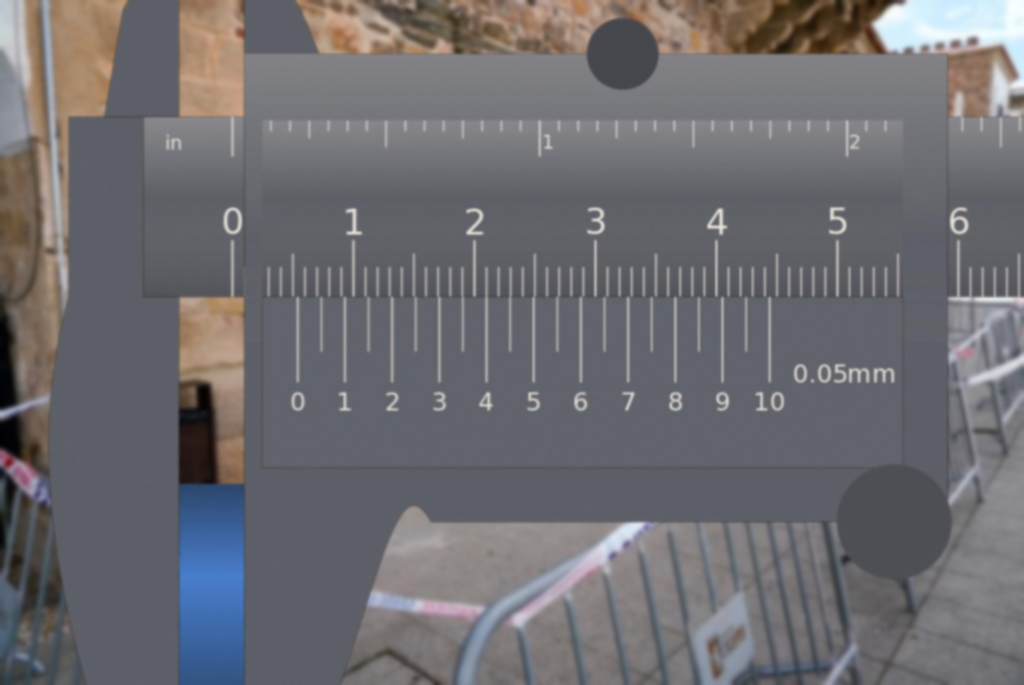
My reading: 5.4,mm
